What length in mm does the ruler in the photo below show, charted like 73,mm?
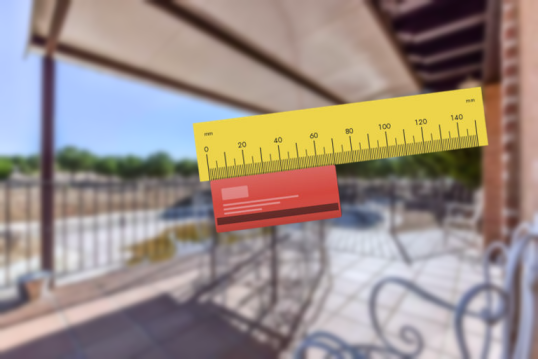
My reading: 70,mm
